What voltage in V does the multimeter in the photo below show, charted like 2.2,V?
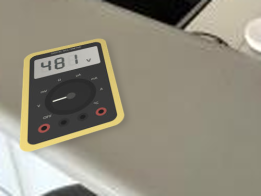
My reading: 481,V
